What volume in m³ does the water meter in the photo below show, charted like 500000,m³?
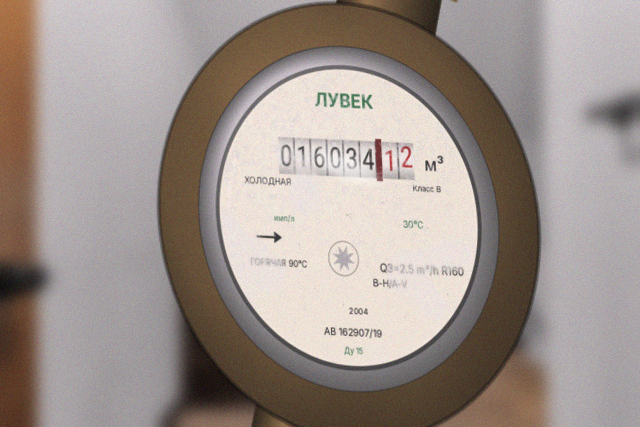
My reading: 16034.12,m³
